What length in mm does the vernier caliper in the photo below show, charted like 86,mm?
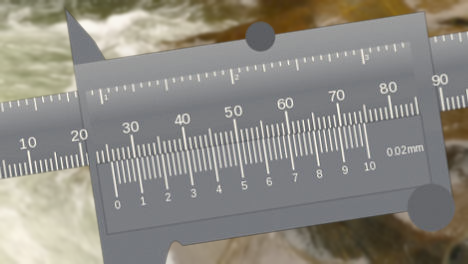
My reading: 25.5,mm
